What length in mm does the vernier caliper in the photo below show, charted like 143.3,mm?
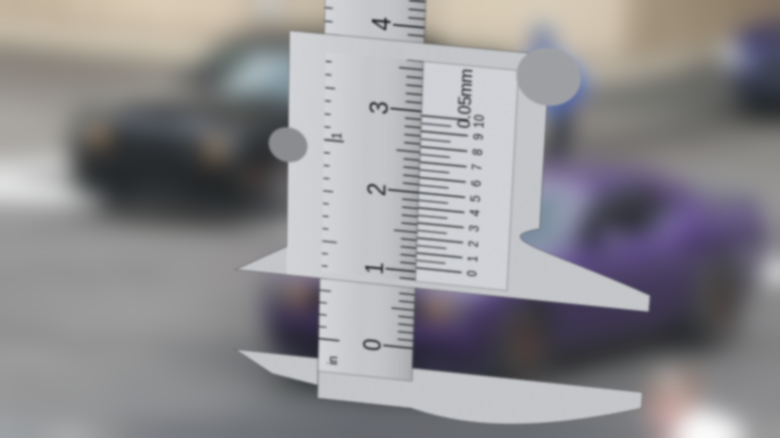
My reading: 10.5,mm
